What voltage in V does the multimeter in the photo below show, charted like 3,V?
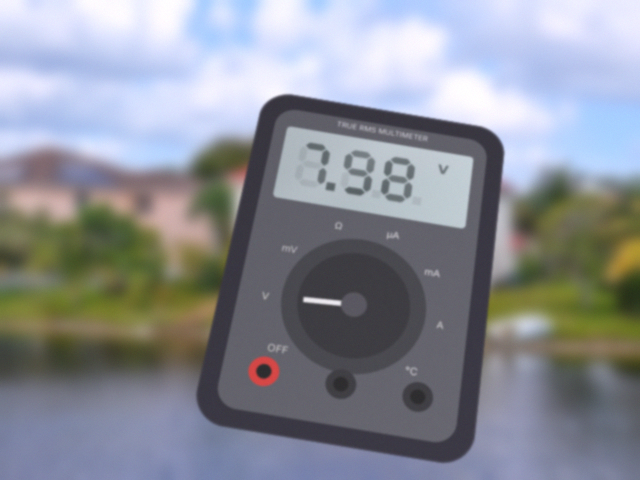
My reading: 7.98,V
